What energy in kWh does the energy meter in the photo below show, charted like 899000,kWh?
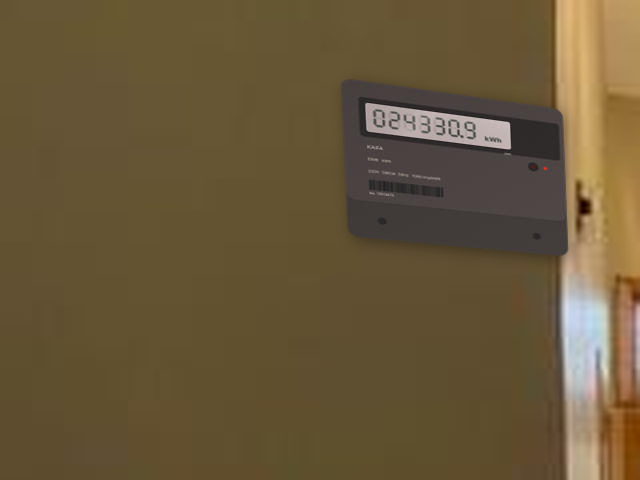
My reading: 24330.9,kWh
